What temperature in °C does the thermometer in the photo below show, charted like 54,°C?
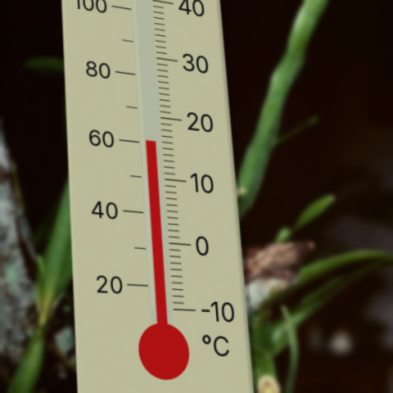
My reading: 16,°C
